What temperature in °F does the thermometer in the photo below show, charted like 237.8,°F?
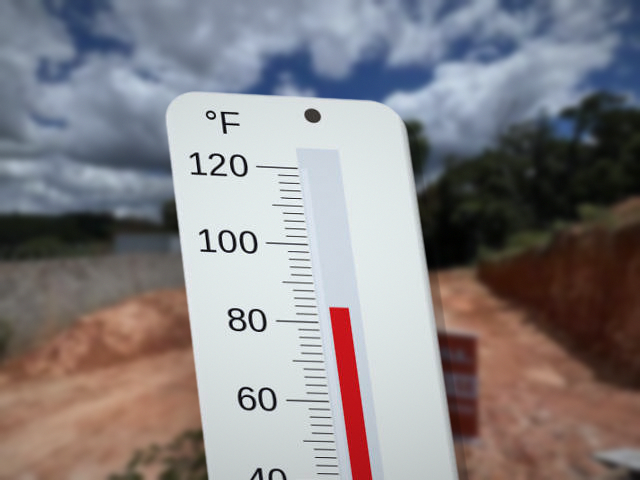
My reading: 84,°F
